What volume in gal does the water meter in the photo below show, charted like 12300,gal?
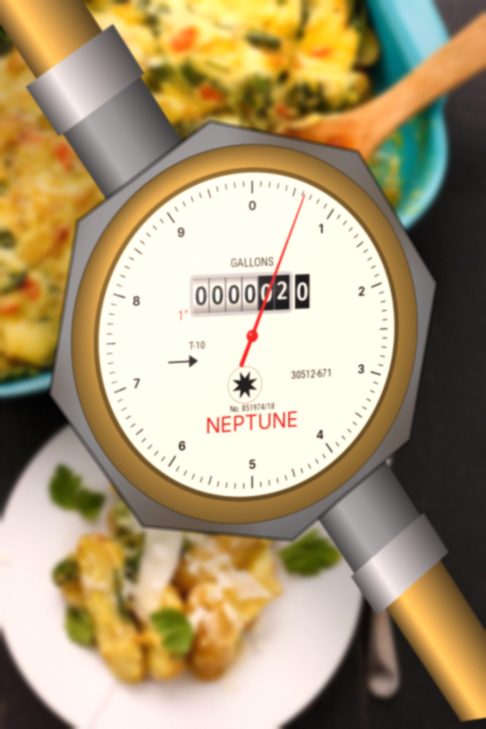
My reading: 20.6,gal
